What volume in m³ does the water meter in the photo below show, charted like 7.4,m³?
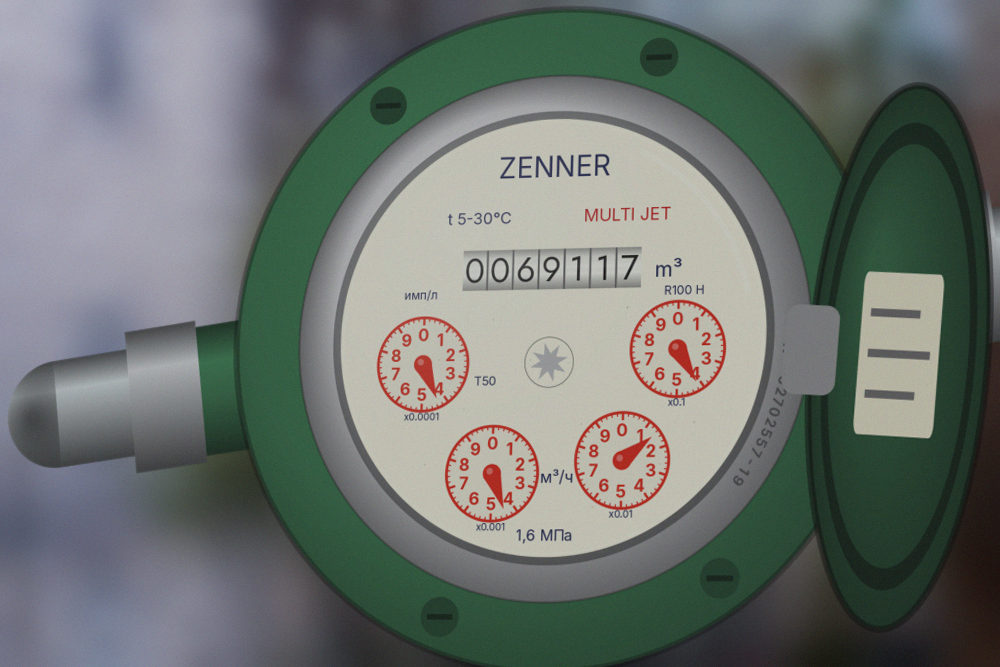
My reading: 69117.4144,m³
